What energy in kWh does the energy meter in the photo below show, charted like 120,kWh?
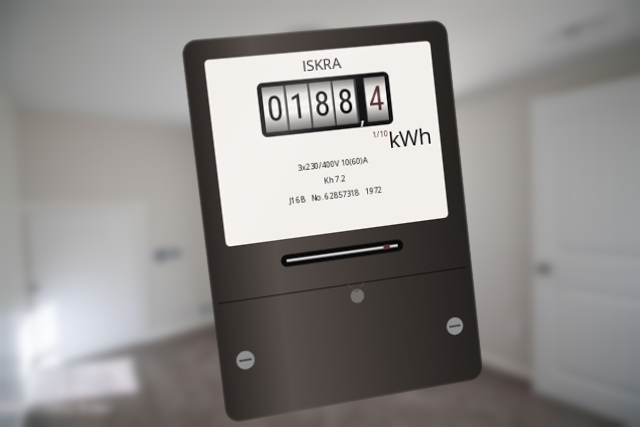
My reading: 188.4,kWh
